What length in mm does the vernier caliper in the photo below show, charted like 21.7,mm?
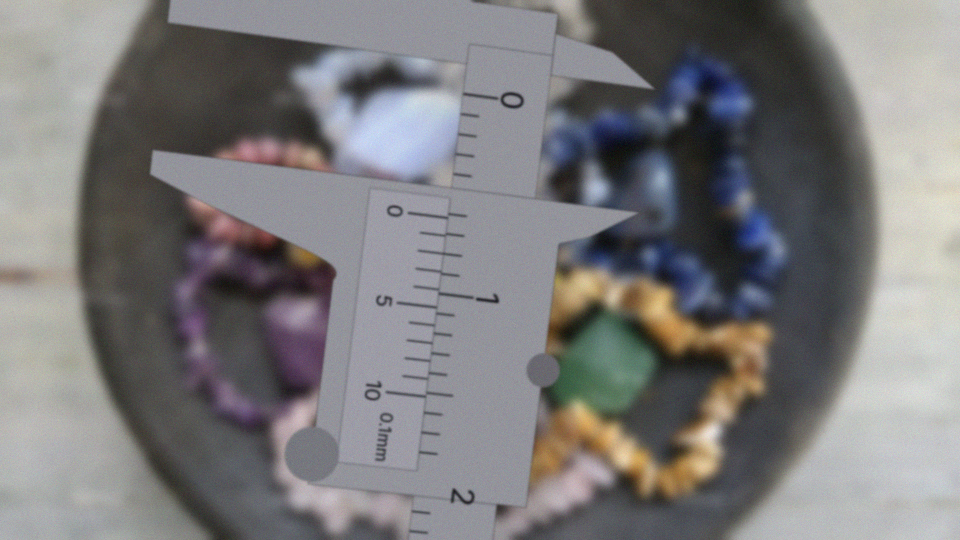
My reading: 6.2,mm
